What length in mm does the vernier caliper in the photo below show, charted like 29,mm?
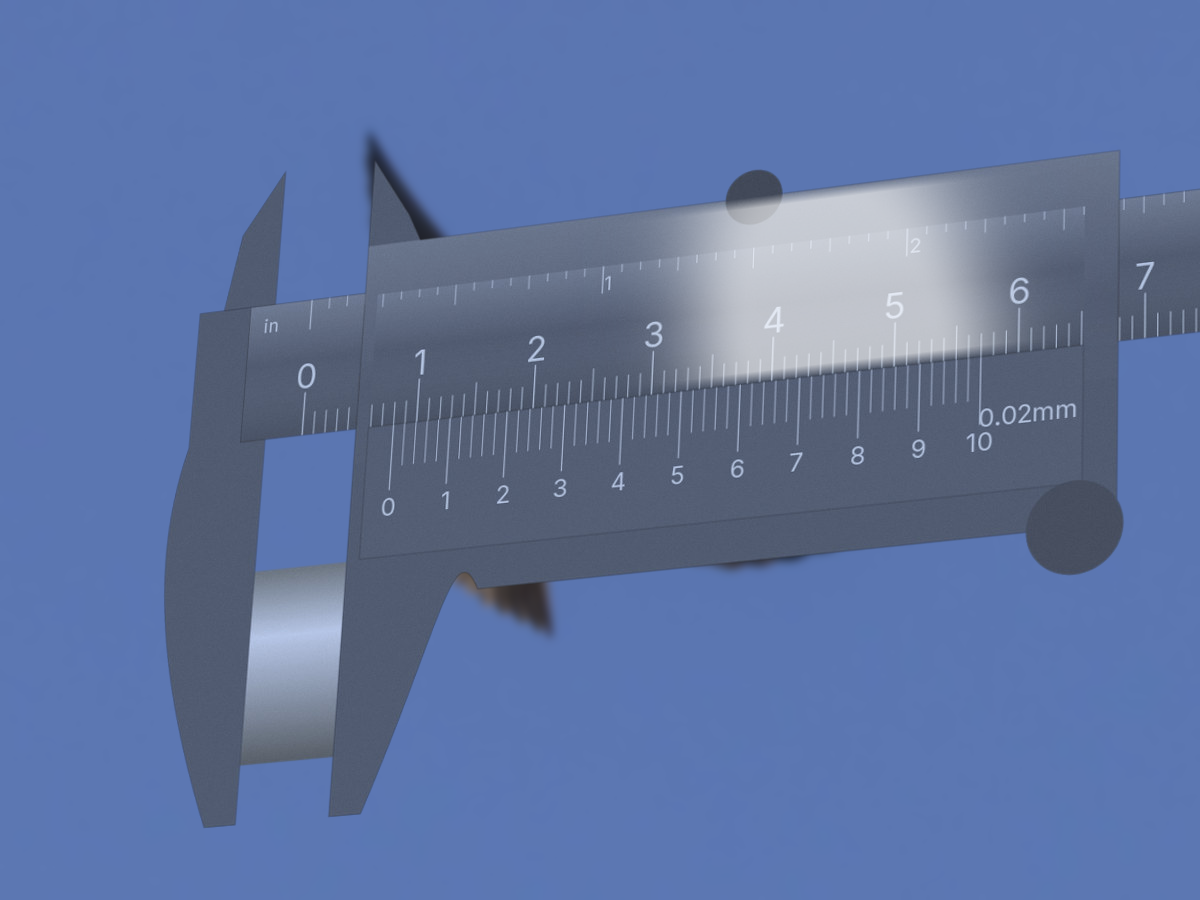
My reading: 8.0,mm
